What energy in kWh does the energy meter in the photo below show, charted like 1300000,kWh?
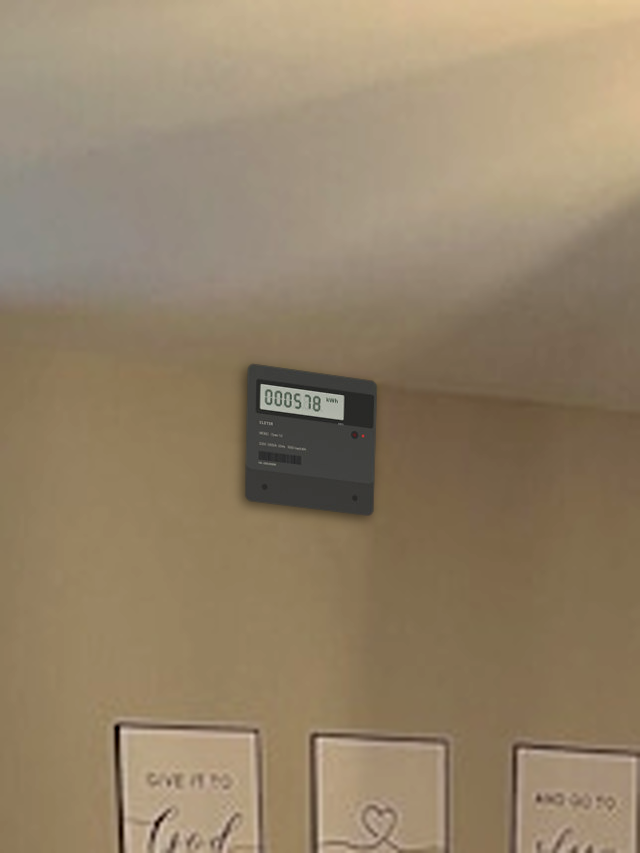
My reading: 578,kWh
